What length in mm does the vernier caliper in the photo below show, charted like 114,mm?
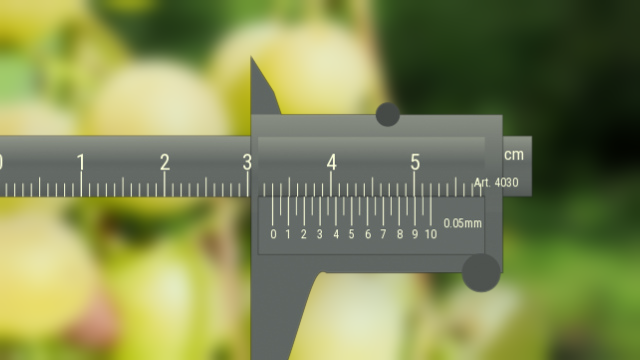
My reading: 33.0,mm
